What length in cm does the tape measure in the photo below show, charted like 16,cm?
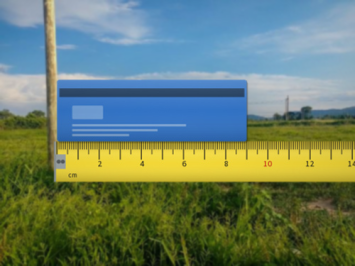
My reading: 9,cm
